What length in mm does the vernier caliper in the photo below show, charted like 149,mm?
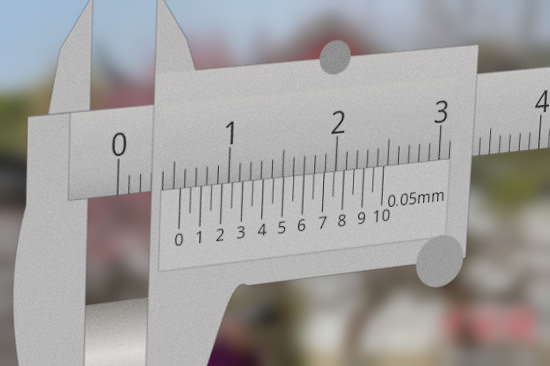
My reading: 5.6,mm
